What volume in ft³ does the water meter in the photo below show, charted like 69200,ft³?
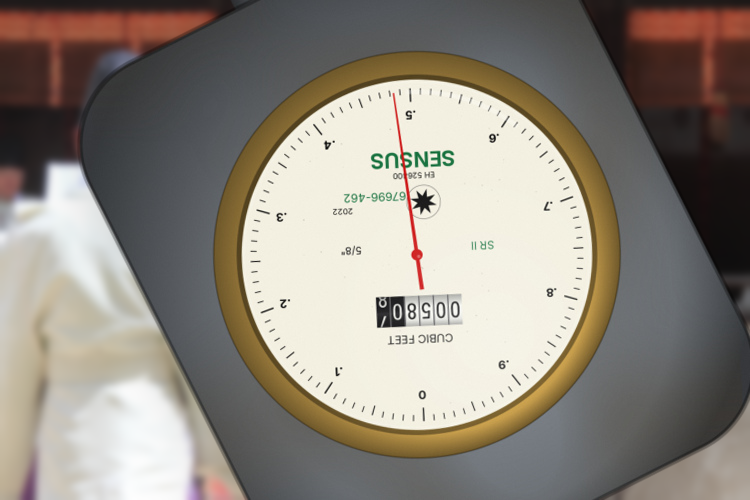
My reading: 5807.48,ft³
